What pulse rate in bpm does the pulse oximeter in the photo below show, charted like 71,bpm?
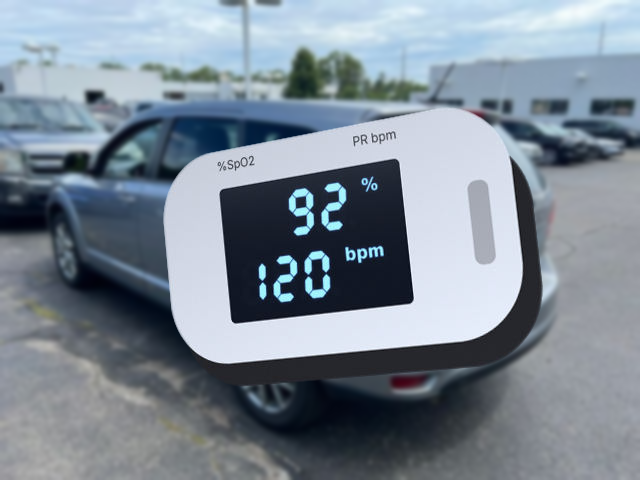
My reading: 120,bpm
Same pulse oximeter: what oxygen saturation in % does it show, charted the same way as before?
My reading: 92,%
